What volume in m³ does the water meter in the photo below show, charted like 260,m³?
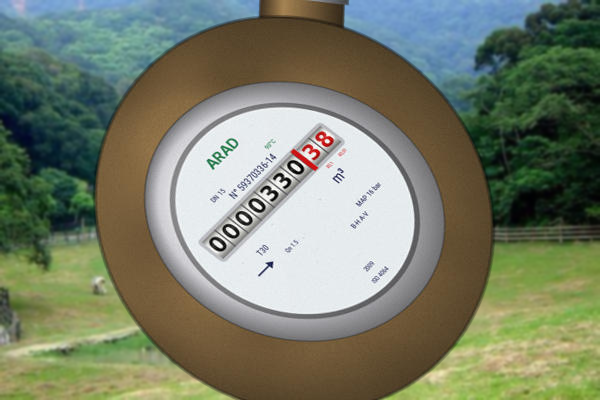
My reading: 330.38,m³
